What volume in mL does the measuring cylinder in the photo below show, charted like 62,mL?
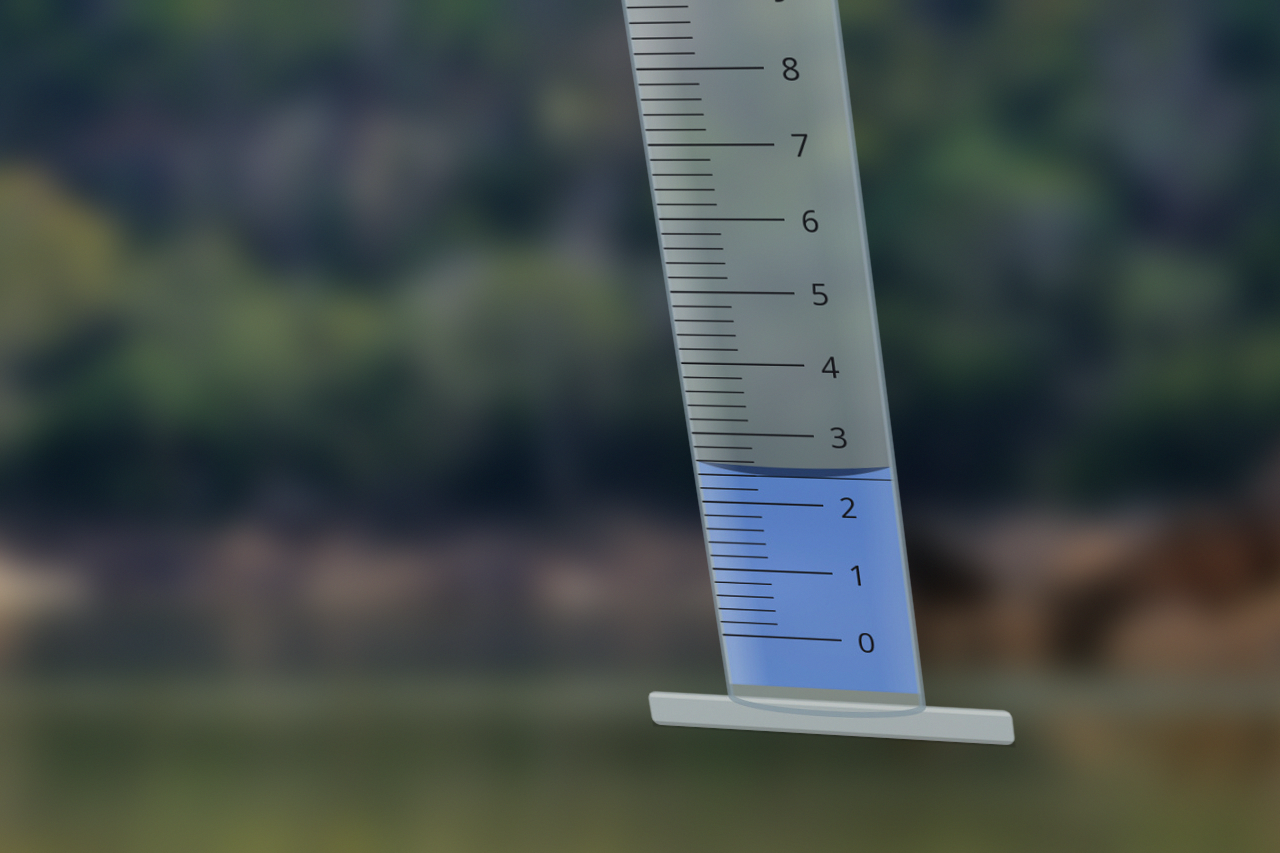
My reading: 2.4,mL
